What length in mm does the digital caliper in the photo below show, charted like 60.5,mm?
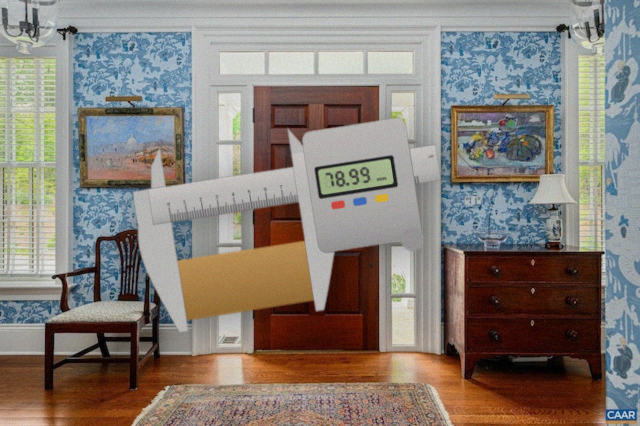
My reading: 78.99,mm
